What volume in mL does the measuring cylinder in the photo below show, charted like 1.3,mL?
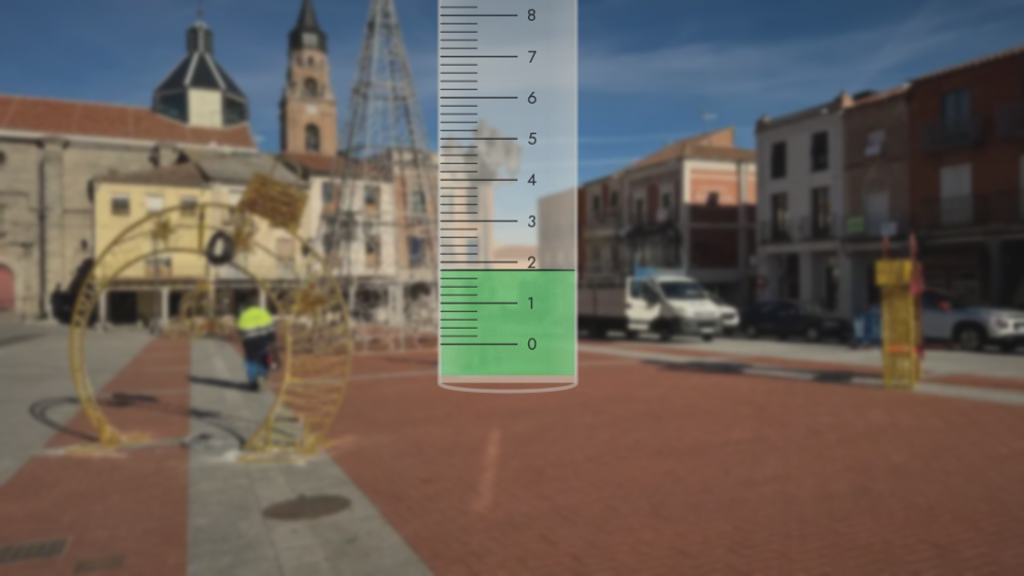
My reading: 1.8,mL
